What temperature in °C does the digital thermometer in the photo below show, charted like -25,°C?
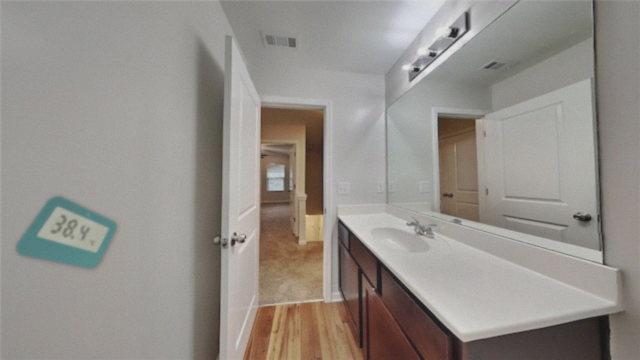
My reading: 38.4,°C
